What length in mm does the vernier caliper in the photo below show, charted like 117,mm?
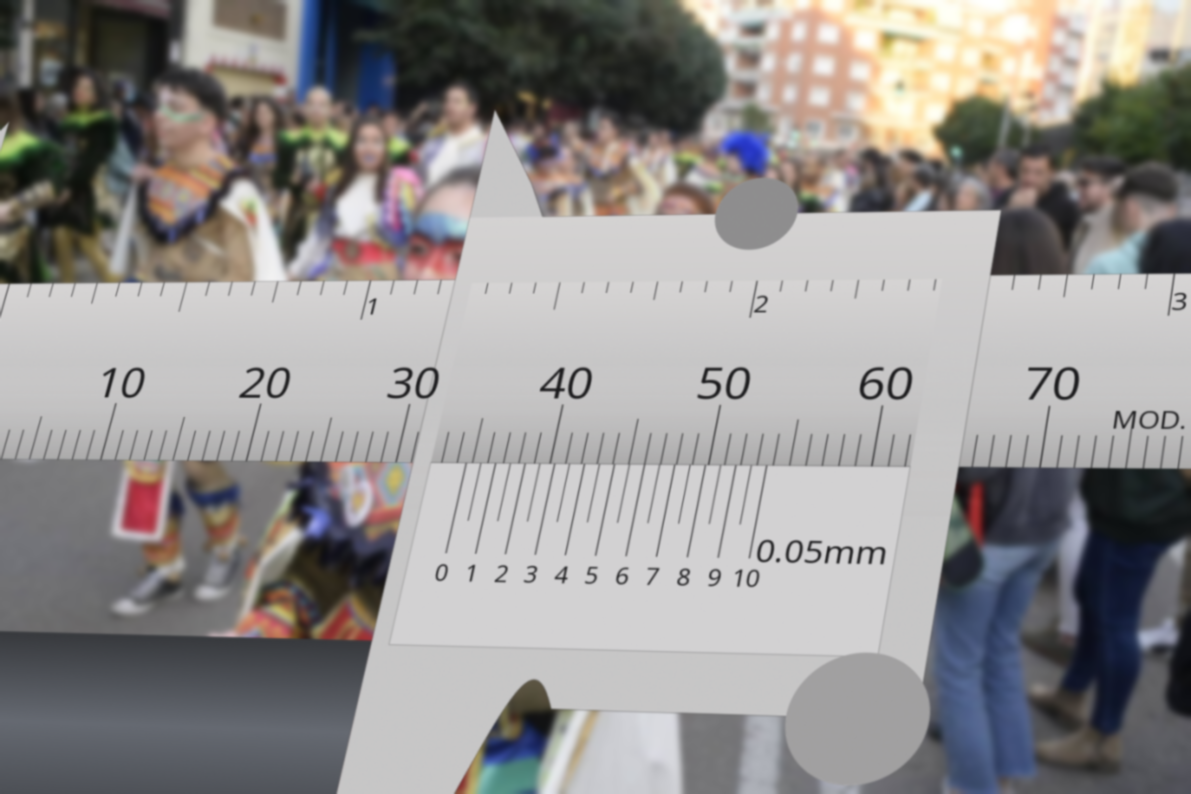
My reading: 34.6,mm
